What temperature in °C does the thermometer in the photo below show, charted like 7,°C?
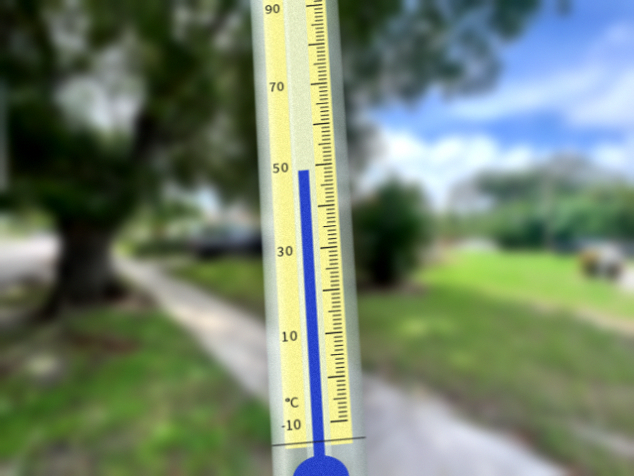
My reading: 49,°C
